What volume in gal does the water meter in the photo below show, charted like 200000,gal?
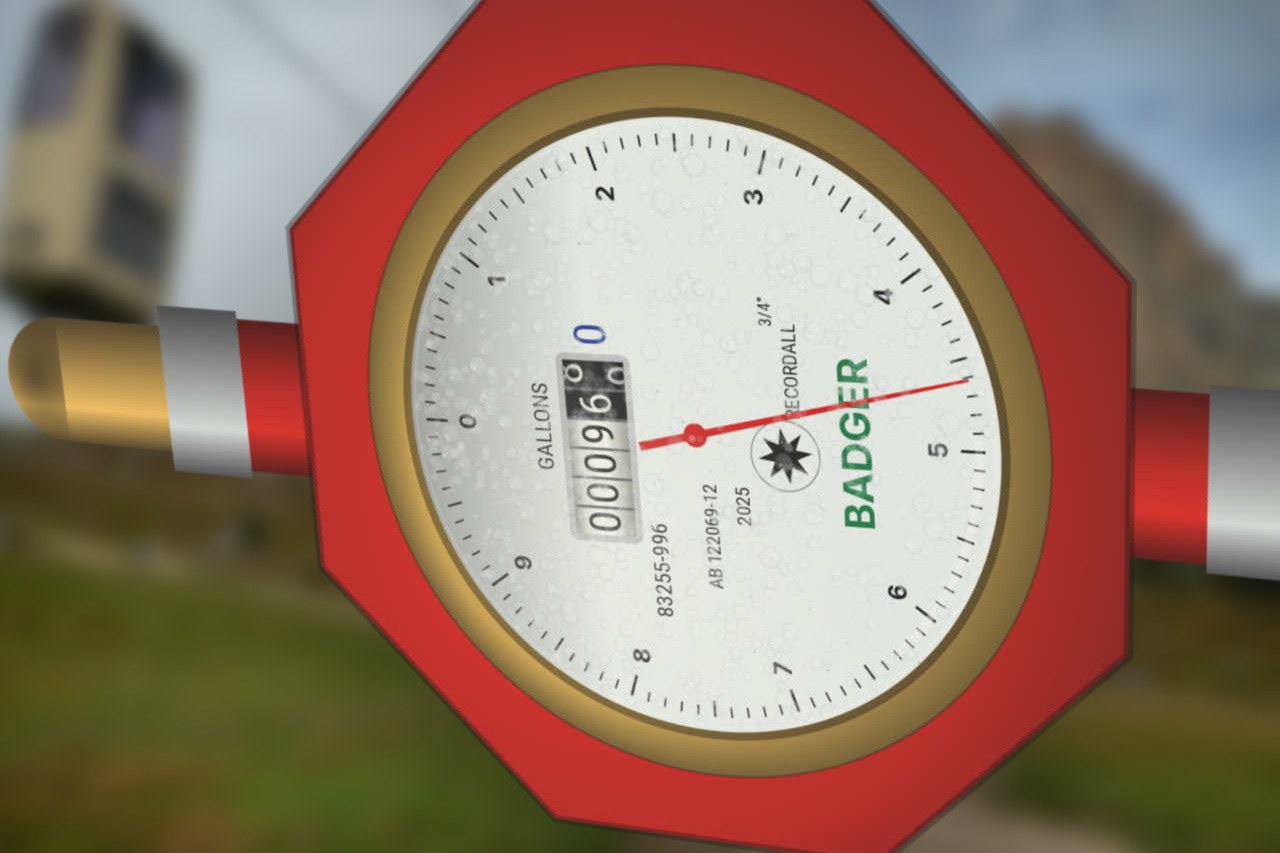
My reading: 9684.6,gal
